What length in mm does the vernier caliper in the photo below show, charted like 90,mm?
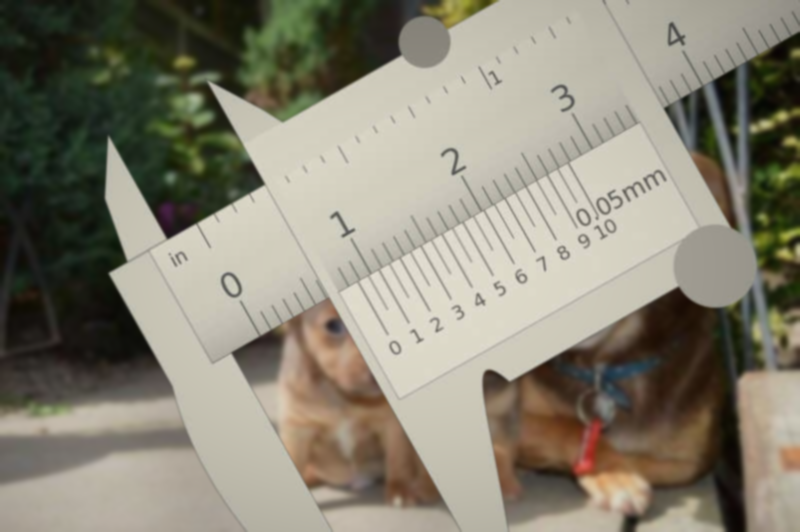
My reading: 8.8,mm
